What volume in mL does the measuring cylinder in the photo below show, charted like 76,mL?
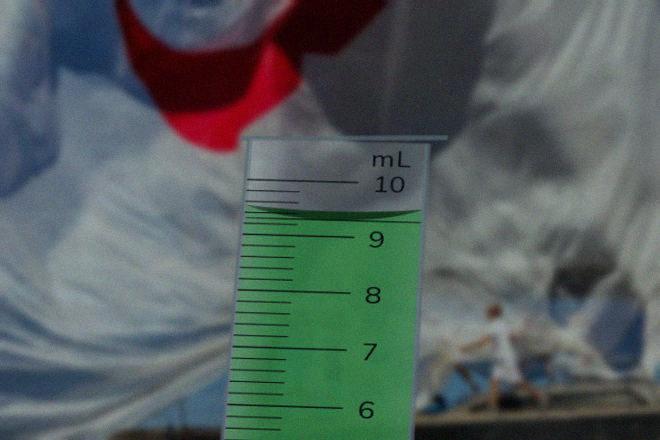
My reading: 9.3,mL
